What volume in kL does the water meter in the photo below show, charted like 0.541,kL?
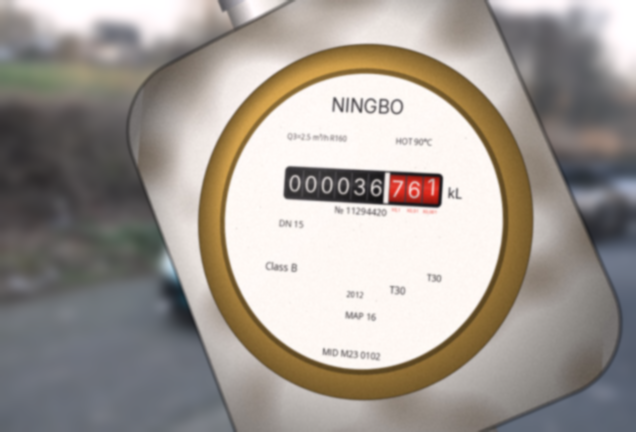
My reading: 36.761,kL
